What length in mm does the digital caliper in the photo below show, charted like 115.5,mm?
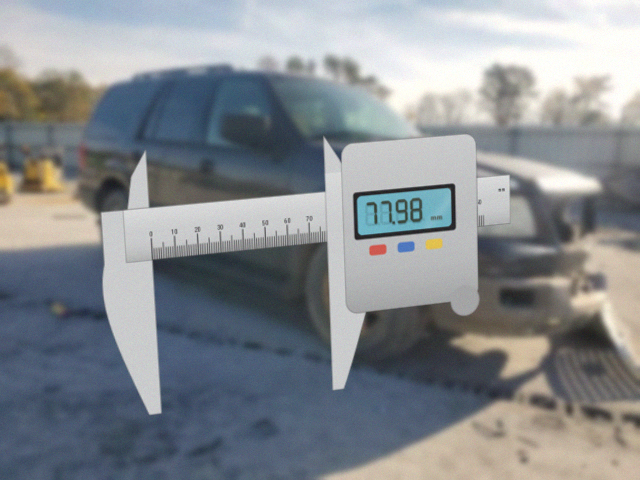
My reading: 77.98,mm
